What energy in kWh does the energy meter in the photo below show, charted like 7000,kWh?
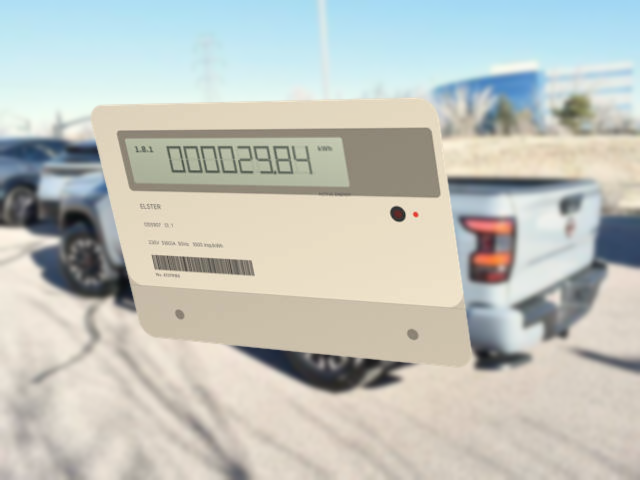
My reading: 29.84,kWh
